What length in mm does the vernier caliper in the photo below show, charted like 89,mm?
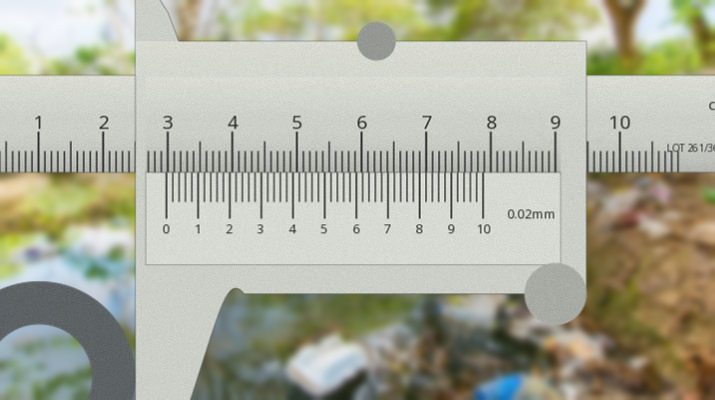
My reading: 29.8,mm
